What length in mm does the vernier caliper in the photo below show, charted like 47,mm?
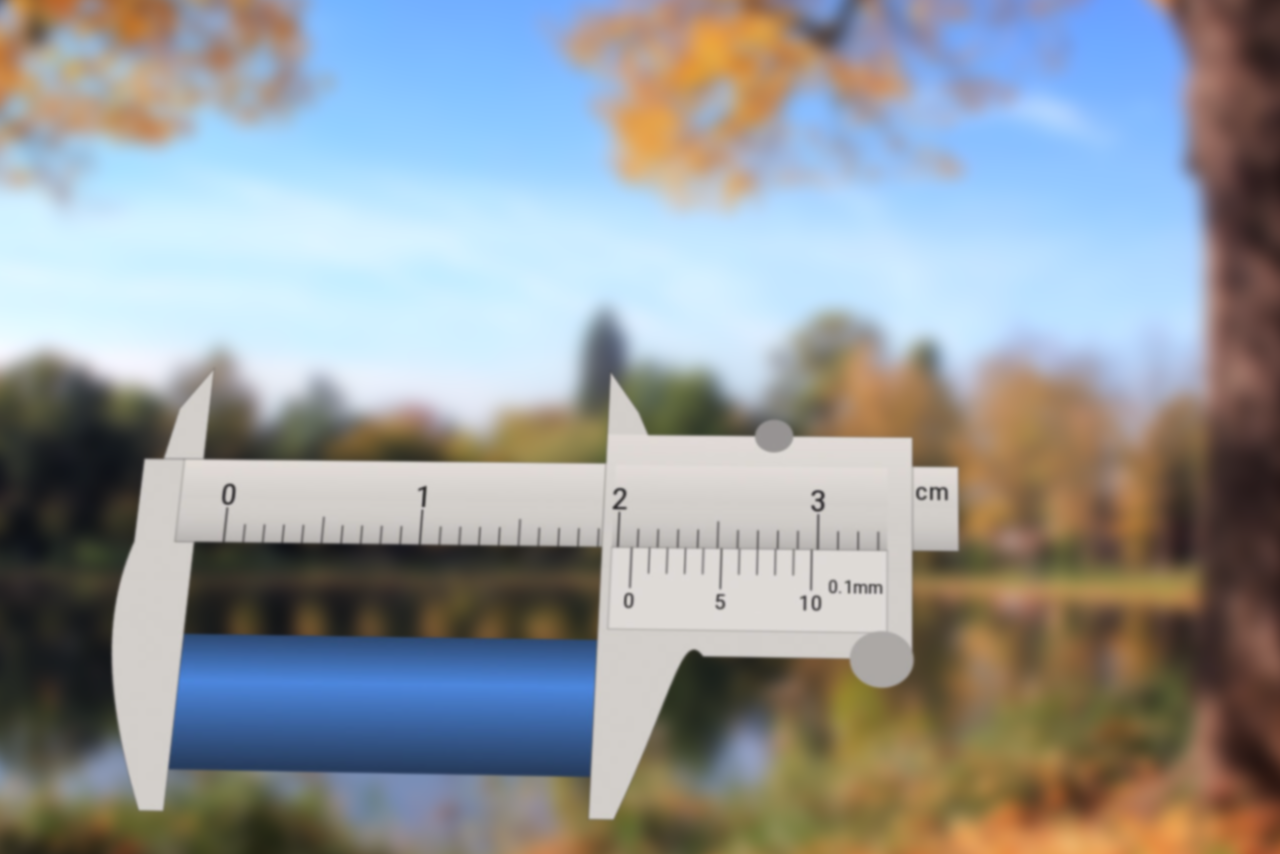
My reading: 20.7,mm
